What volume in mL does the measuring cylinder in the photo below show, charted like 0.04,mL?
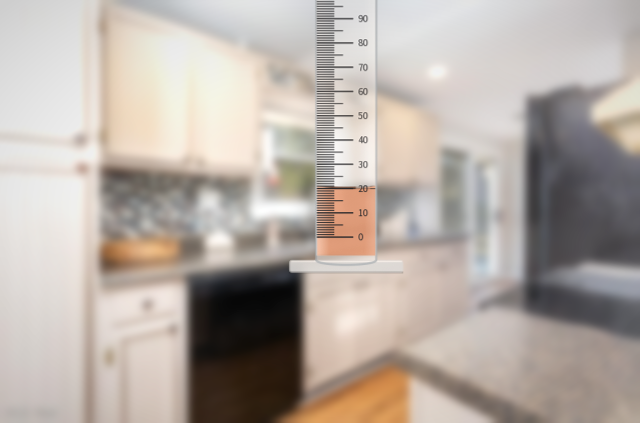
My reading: 20,mL
